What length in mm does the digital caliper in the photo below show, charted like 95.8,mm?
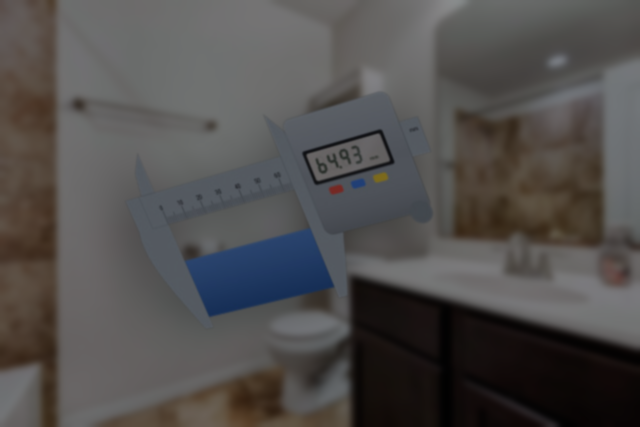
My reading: 64.93,mm
